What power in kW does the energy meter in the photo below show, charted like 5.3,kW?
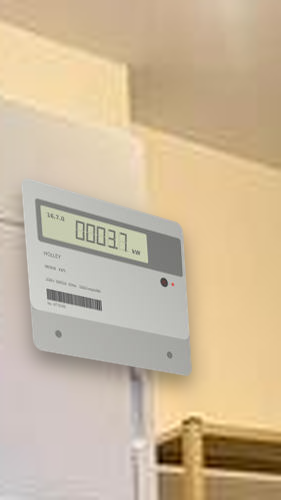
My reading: 3.7,kW
